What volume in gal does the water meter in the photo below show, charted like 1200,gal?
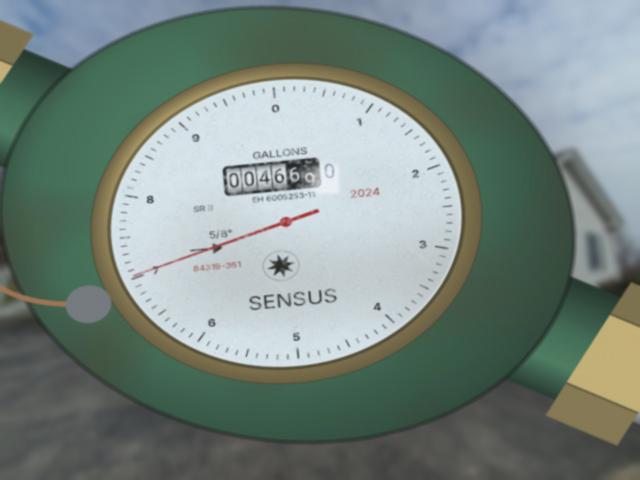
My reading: 46687.0,gal
